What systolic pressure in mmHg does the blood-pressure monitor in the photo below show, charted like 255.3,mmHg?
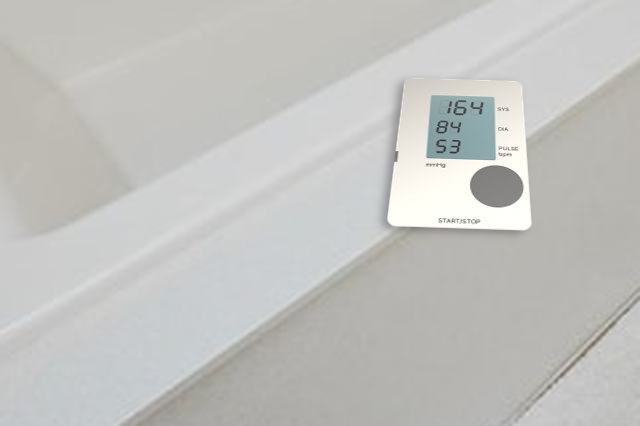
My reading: 164,mmHg
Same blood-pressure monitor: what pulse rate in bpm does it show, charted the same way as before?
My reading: 53,bpm
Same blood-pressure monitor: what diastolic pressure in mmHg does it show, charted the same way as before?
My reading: 84,mmHg
